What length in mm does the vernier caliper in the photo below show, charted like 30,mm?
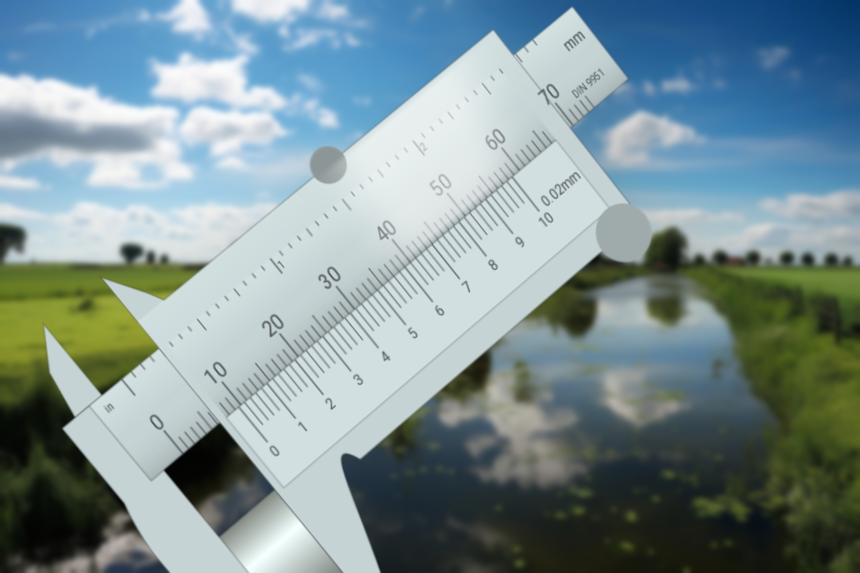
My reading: 9.6,mm
